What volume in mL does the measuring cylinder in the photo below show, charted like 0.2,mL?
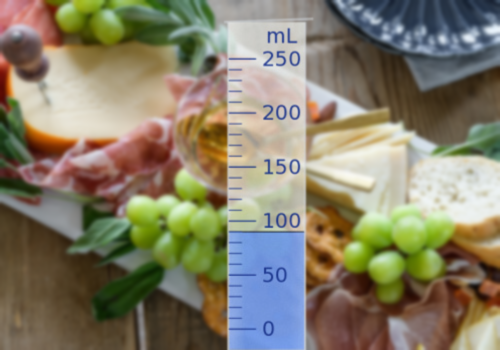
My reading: 90,mL
